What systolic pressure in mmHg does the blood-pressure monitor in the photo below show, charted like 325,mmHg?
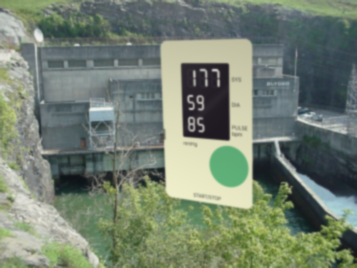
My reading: 177,mmHg
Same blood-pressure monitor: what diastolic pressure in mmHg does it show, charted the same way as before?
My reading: 59,mmHg
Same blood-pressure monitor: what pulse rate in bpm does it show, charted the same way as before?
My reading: 85,bpm
